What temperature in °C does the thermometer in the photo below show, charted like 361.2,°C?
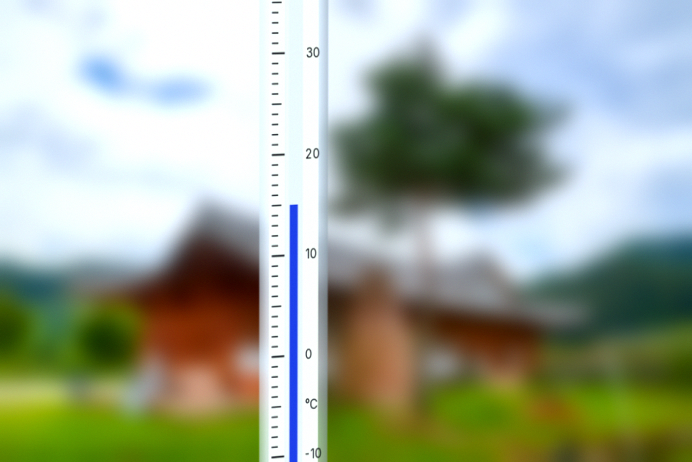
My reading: 15,°C
